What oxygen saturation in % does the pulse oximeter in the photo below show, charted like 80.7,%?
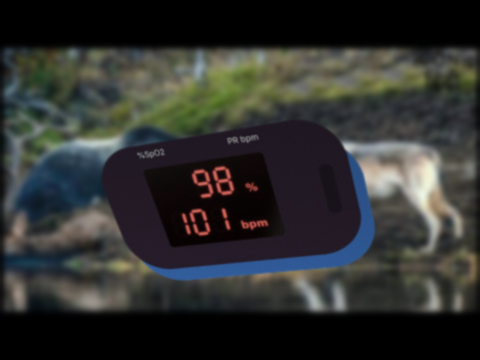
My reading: 98,%
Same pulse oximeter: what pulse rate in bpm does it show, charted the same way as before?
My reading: 101,bpm
